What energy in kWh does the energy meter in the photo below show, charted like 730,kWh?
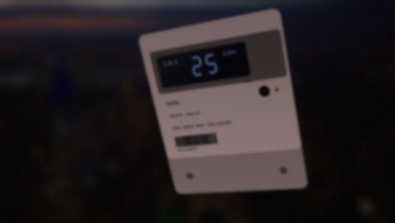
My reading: 25,kWh
